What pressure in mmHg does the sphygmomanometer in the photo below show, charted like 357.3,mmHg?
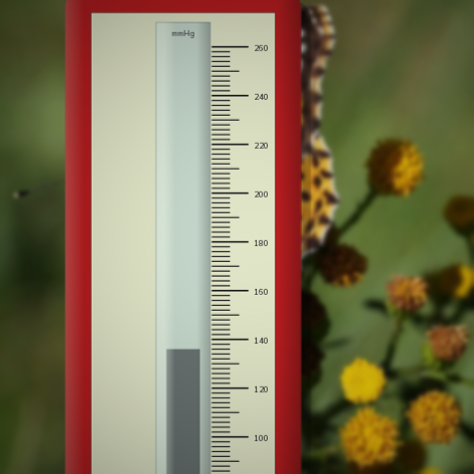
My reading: 136,mmHg
